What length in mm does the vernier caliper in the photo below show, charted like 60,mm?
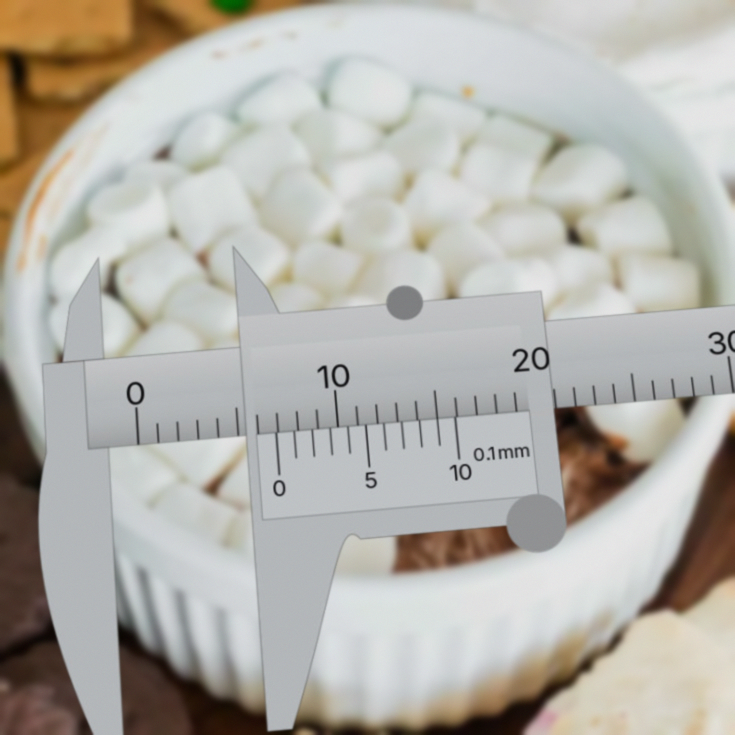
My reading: 6.9,mm
